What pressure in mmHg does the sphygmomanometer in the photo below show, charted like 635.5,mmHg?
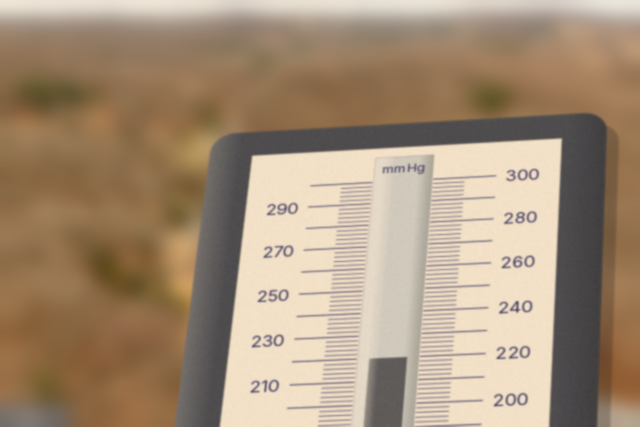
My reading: 220,mmHg
